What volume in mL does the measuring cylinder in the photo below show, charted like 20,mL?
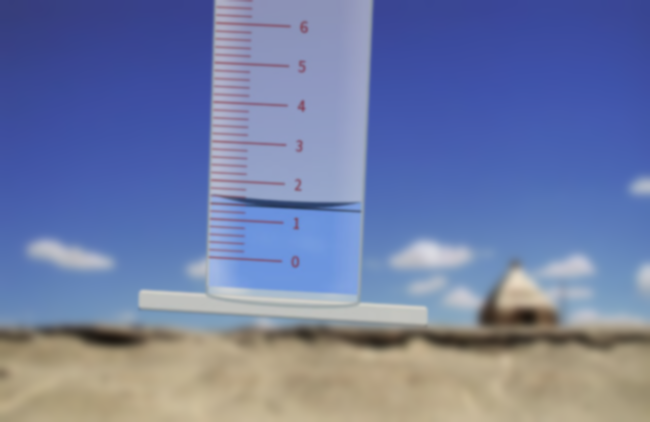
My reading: 1.4,mL
